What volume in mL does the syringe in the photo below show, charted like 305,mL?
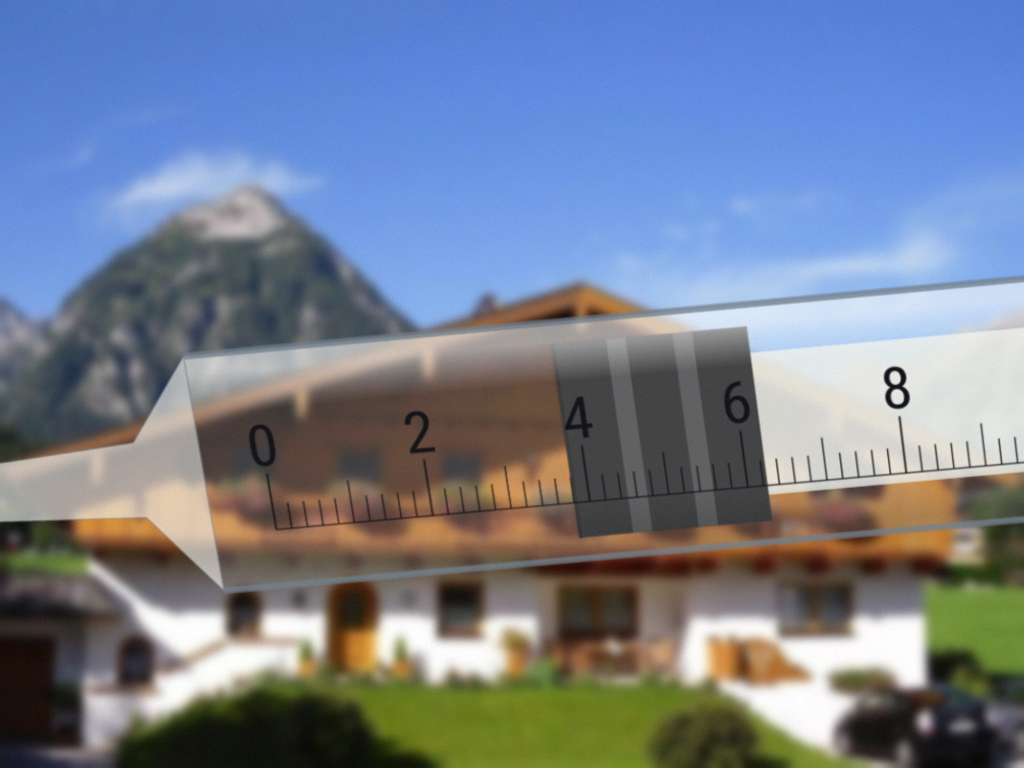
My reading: 3.8,mL
